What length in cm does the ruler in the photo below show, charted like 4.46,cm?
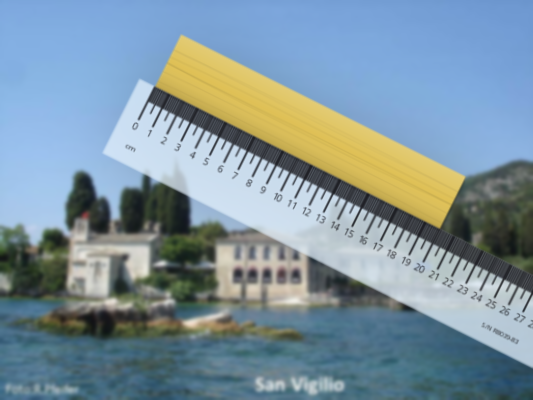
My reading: 20,cm
